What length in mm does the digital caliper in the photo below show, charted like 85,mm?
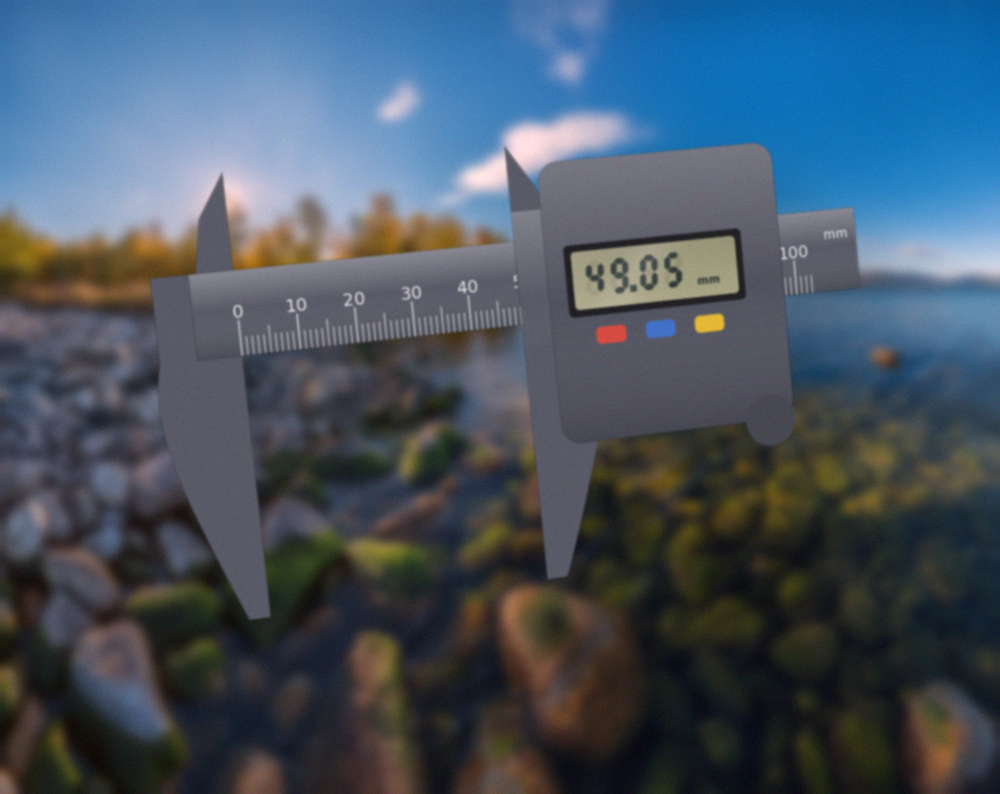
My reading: 49.05,mm
